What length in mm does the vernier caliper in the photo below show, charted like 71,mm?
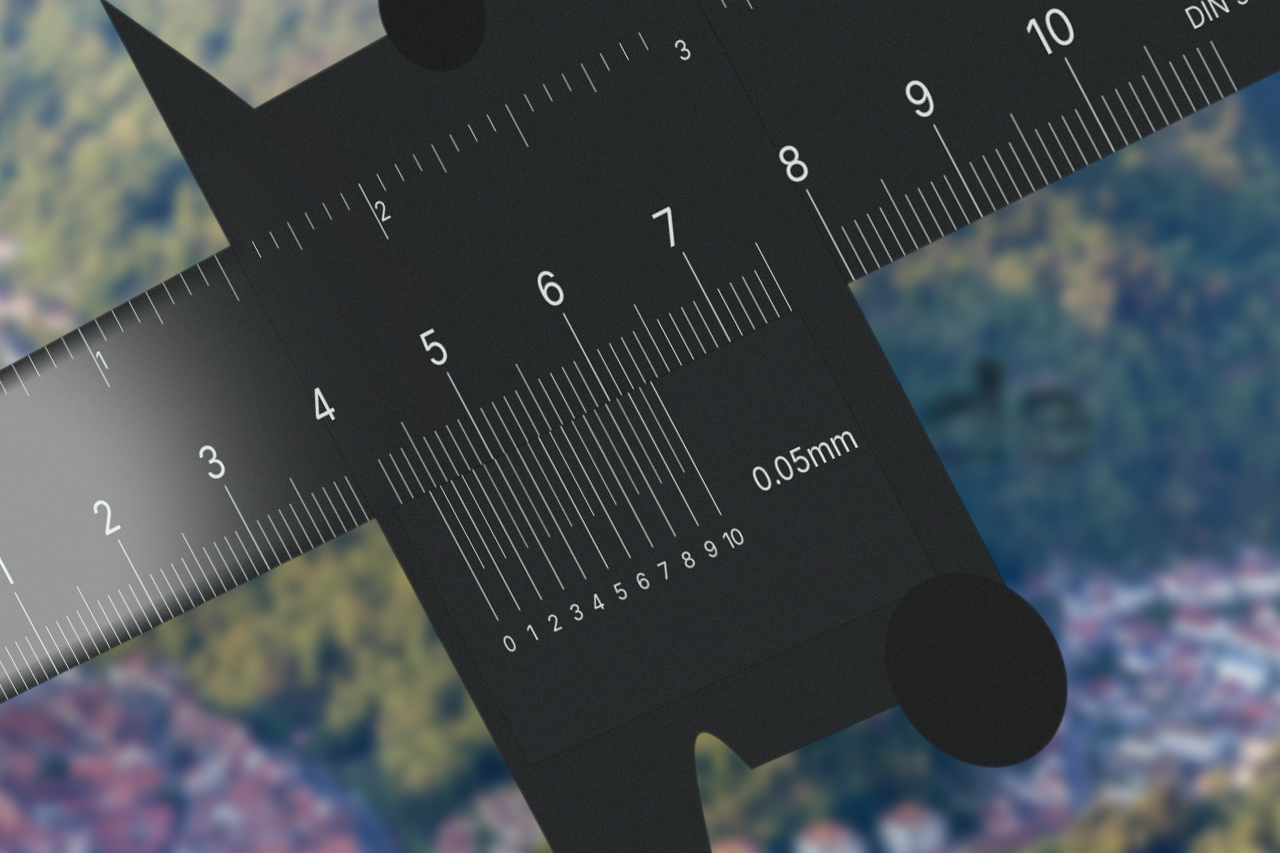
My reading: 44.4,mm
